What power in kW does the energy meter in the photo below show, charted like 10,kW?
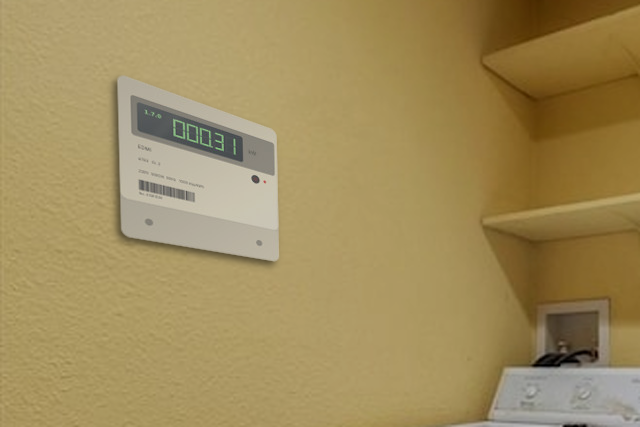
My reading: 0.31,kW
